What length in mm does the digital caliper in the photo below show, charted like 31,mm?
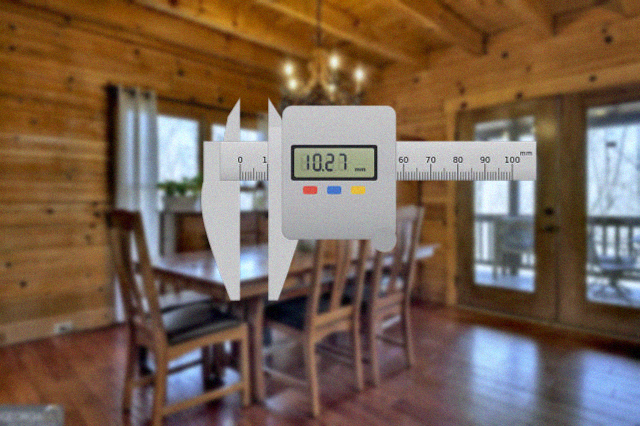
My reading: 10.27,mm
